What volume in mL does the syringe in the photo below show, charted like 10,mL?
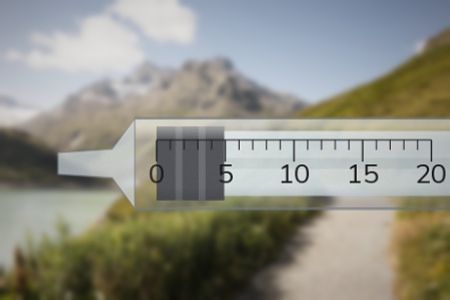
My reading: 0,mL
